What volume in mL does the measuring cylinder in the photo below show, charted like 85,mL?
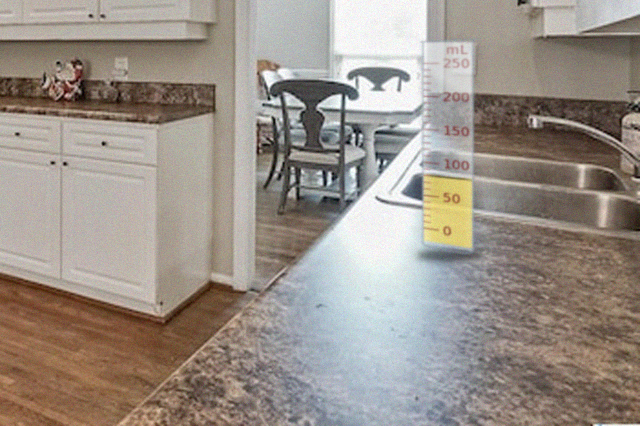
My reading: 80,mL
